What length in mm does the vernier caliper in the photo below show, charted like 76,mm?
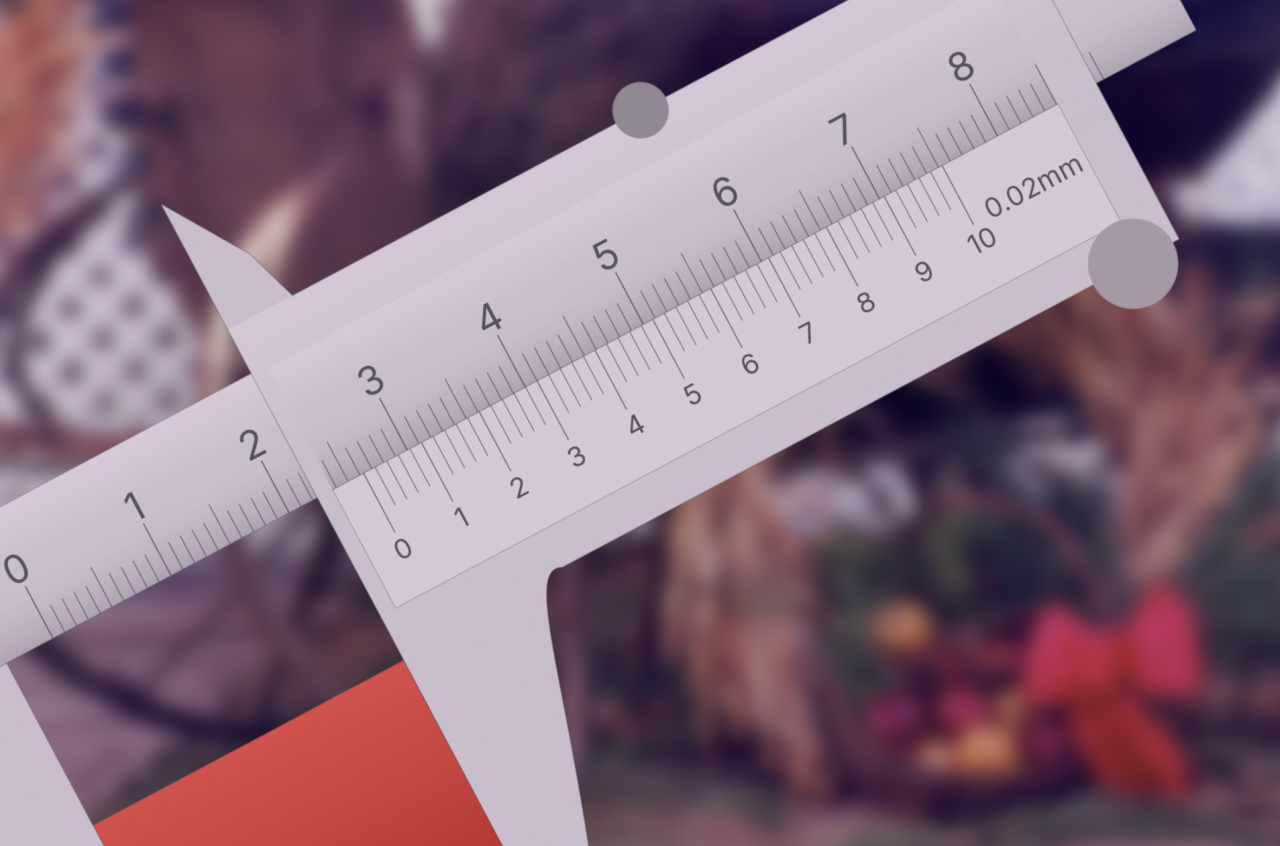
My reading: 26.3,mm
